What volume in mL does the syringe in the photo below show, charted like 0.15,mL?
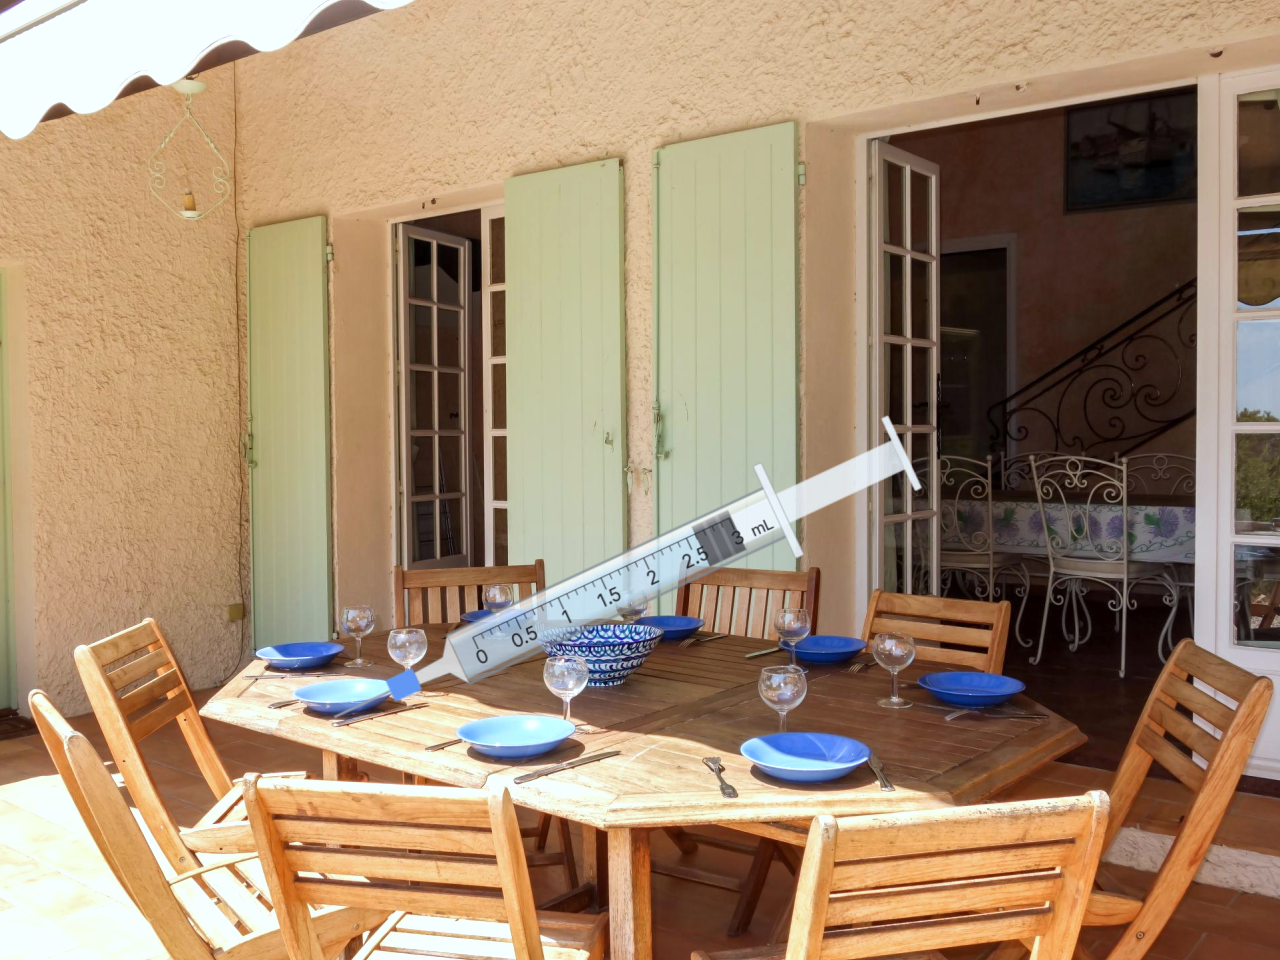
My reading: 2.6,mL
